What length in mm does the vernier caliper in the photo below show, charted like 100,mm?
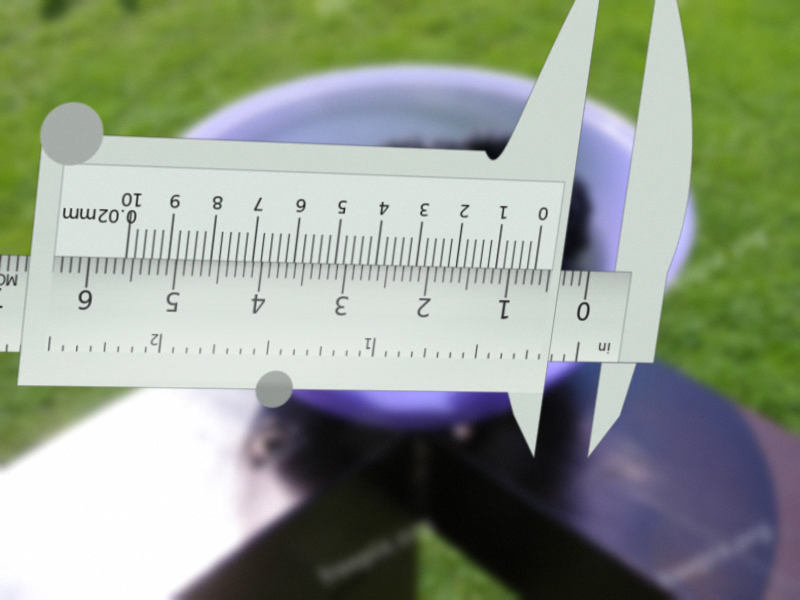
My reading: 6.8,mm
